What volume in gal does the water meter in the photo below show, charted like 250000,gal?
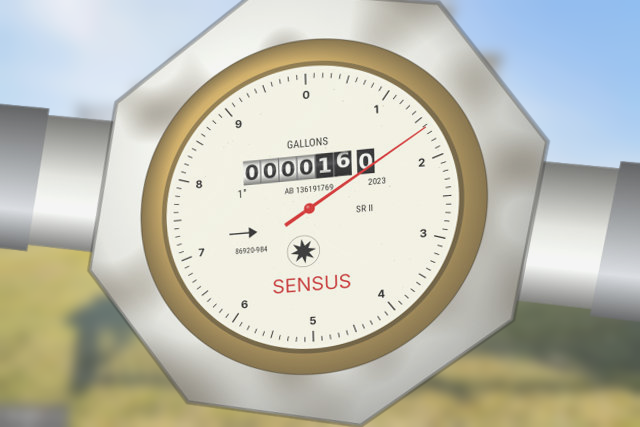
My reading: 161.6,gal
